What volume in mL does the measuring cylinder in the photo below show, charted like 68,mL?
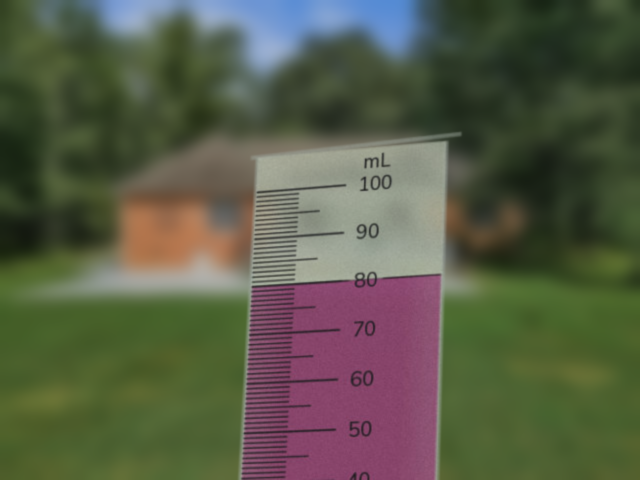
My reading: 80,mL
